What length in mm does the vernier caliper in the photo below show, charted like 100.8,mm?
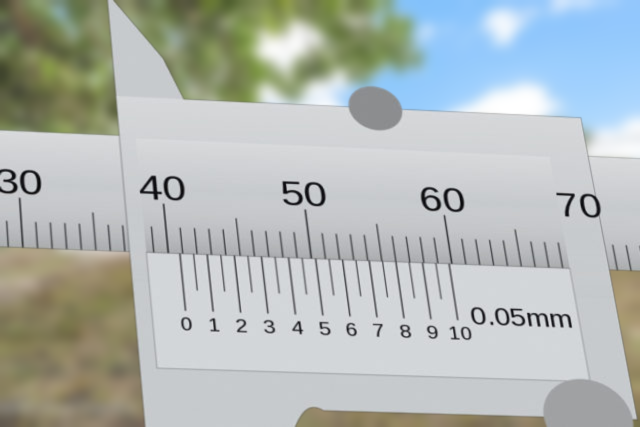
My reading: 40.8,mm
